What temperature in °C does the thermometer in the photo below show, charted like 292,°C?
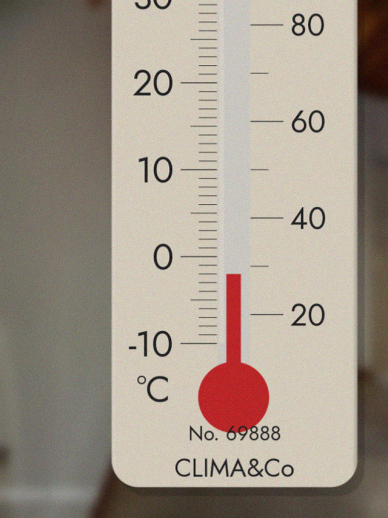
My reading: -2,°C
